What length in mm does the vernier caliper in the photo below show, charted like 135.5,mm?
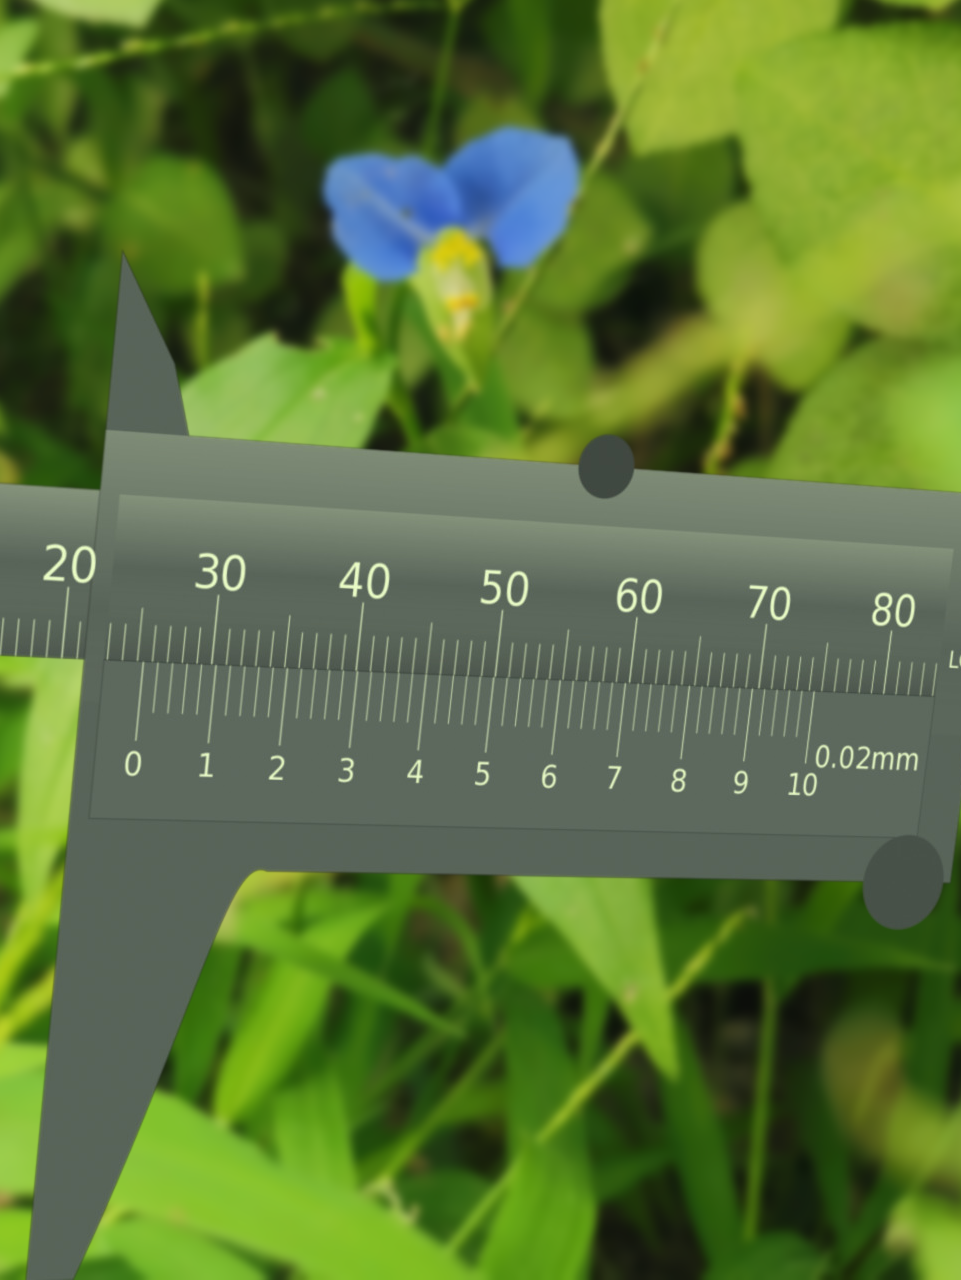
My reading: 25.4,mm
